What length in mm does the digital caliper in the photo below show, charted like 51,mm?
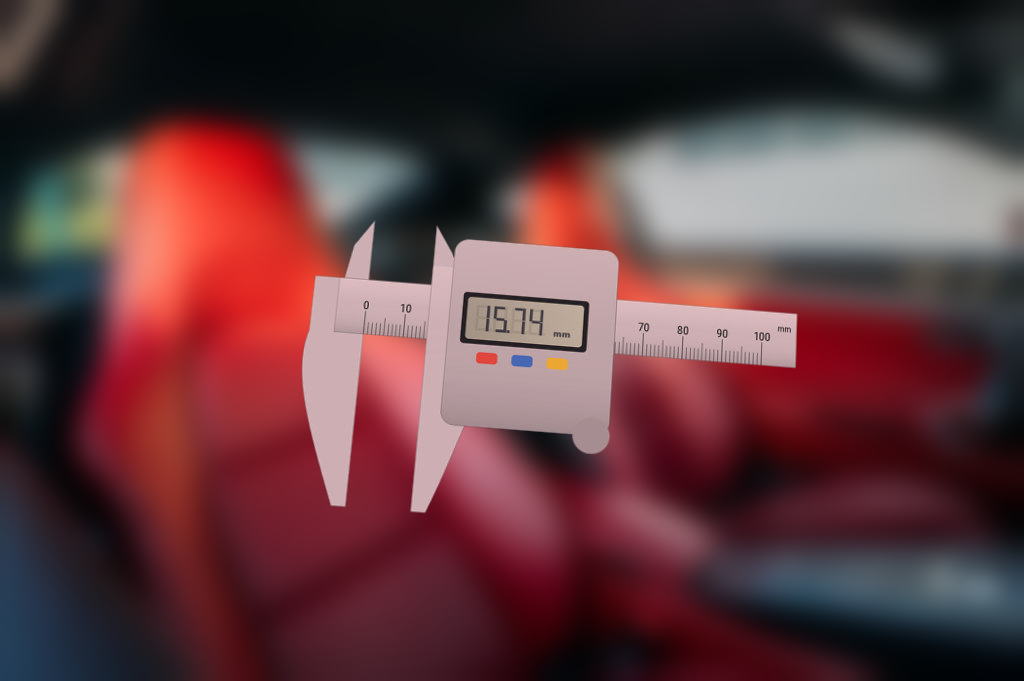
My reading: 15.74,mm
